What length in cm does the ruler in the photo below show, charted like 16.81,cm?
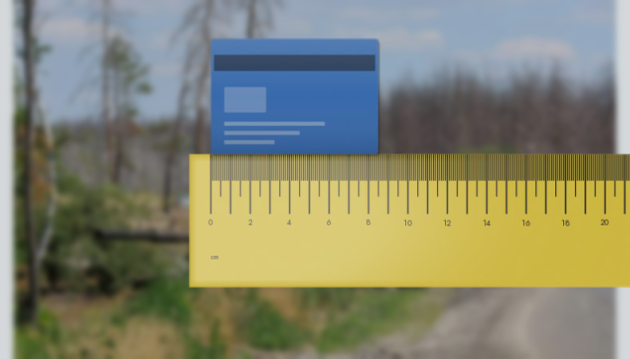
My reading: 8.5,cm
